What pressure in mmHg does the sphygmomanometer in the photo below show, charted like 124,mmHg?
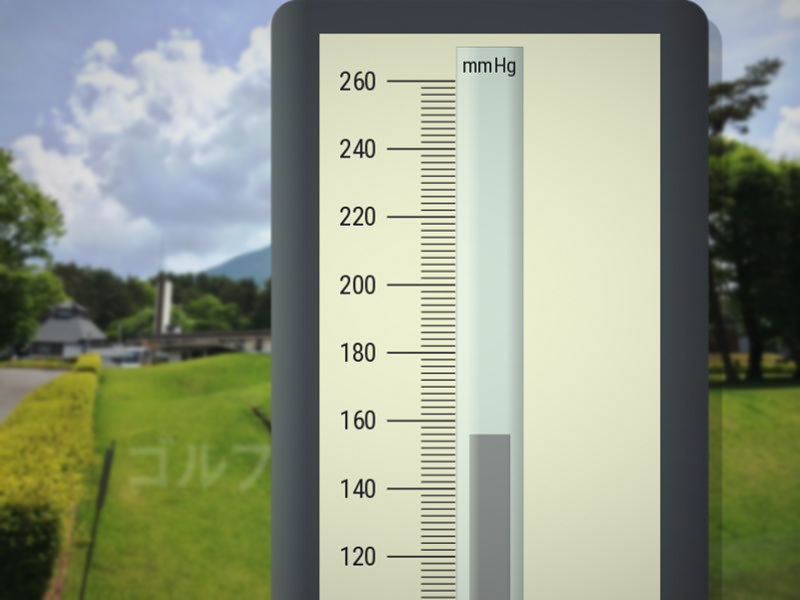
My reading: 156,mmHg
